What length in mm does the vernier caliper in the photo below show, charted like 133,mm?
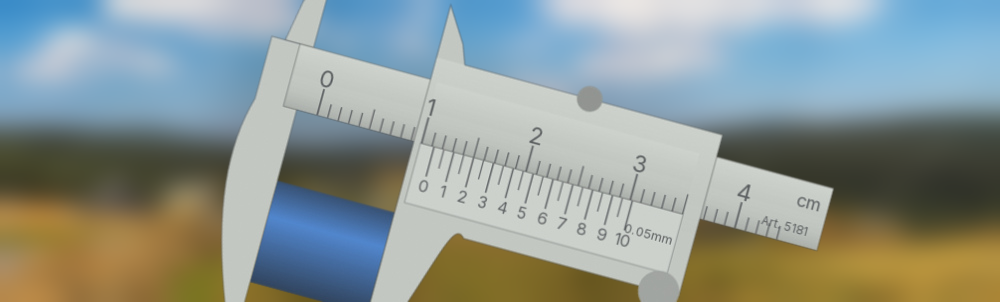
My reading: 11.2,mm
